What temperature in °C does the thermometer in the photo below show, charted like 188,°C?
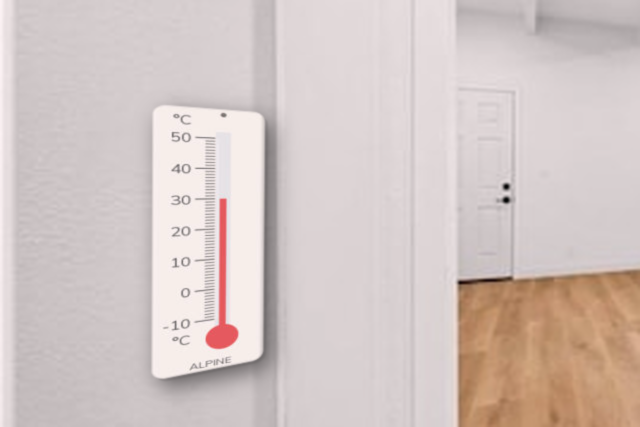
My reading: 30,°C
